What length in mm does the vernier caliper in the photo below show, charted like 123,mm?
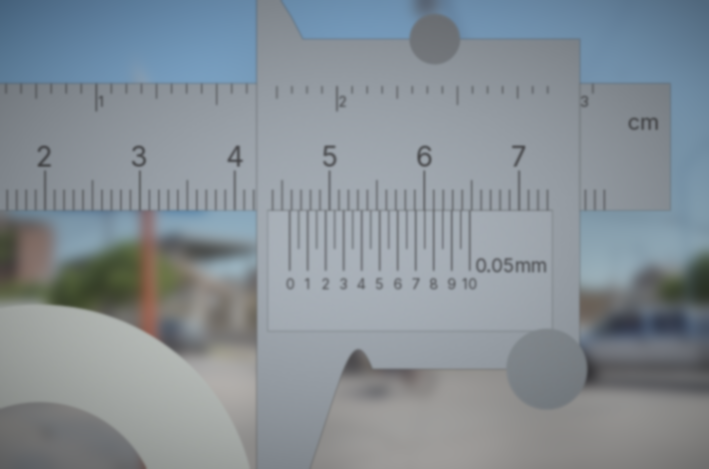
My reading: 45.8,mm
